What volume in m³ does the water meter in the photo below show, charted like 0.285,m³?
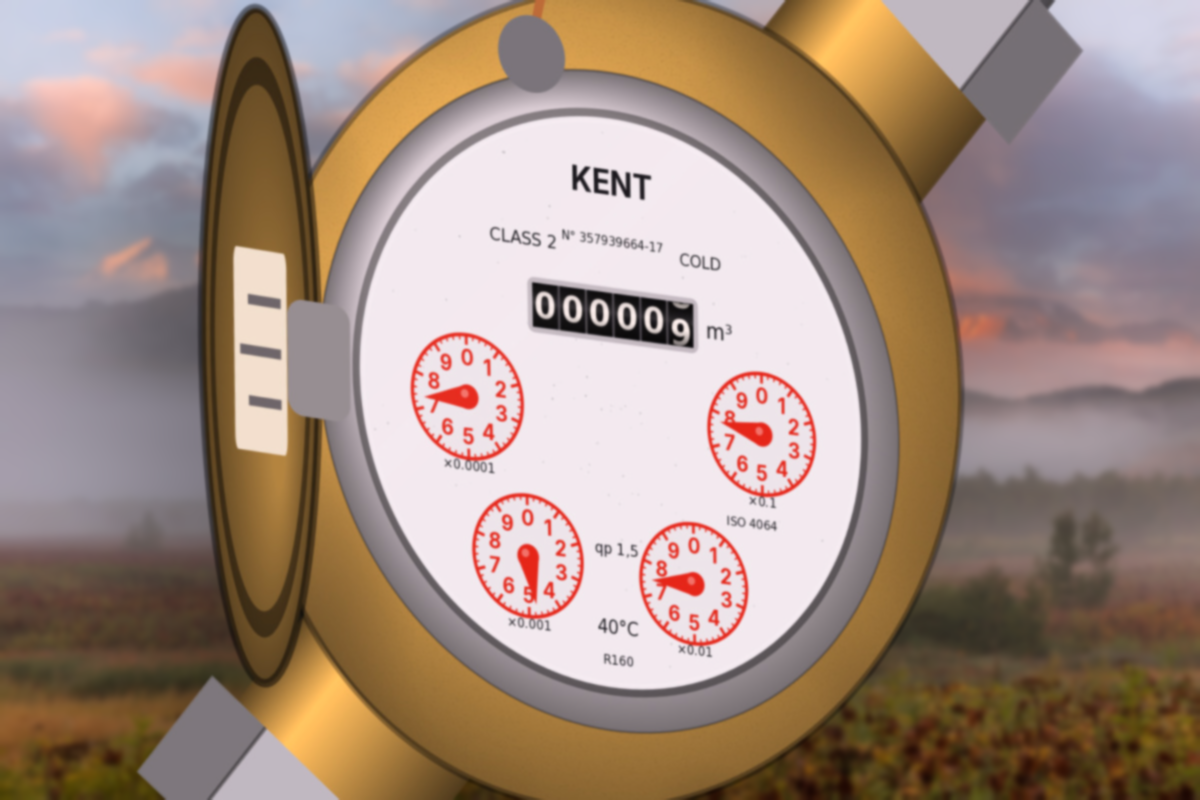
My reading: 8.7747,m³
